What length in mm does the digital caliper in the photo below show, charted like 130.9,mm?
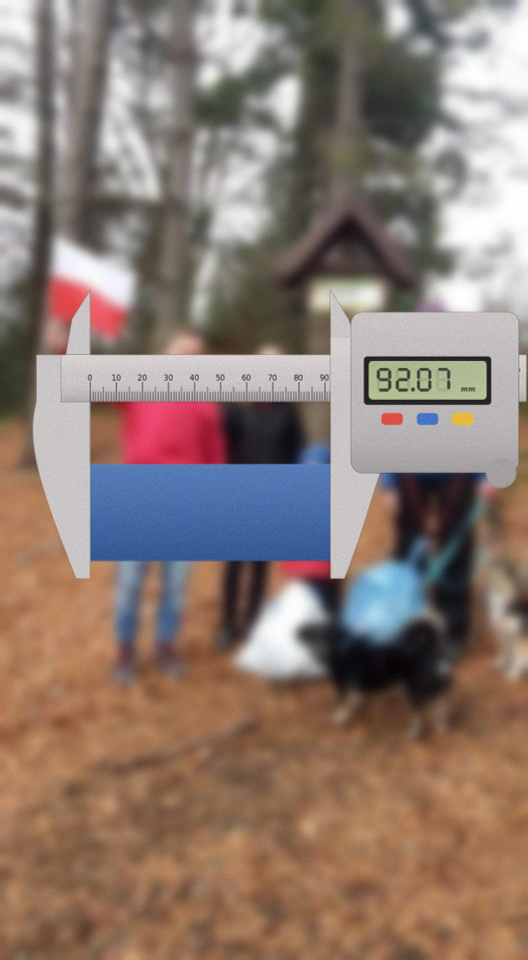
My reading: 92.07,mm
